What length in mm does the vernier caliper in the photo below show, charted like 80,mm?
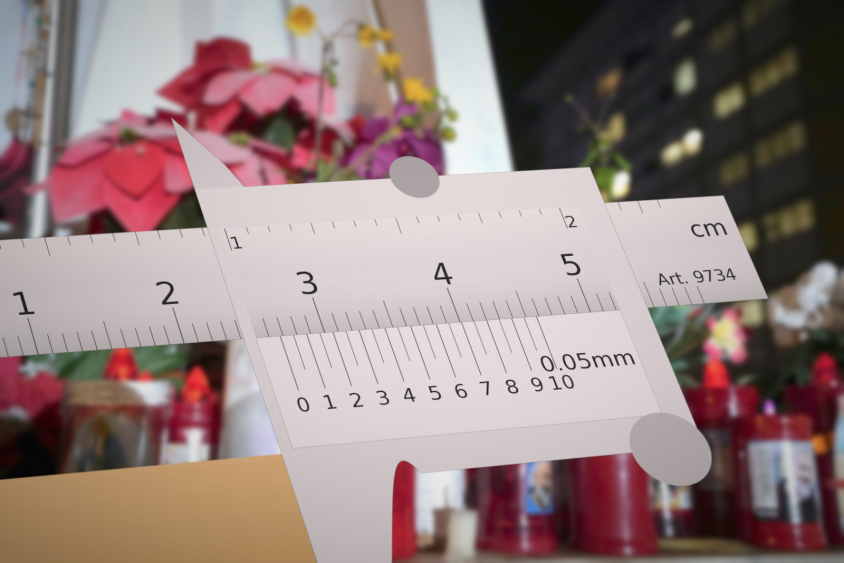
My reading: 26.8,mm
